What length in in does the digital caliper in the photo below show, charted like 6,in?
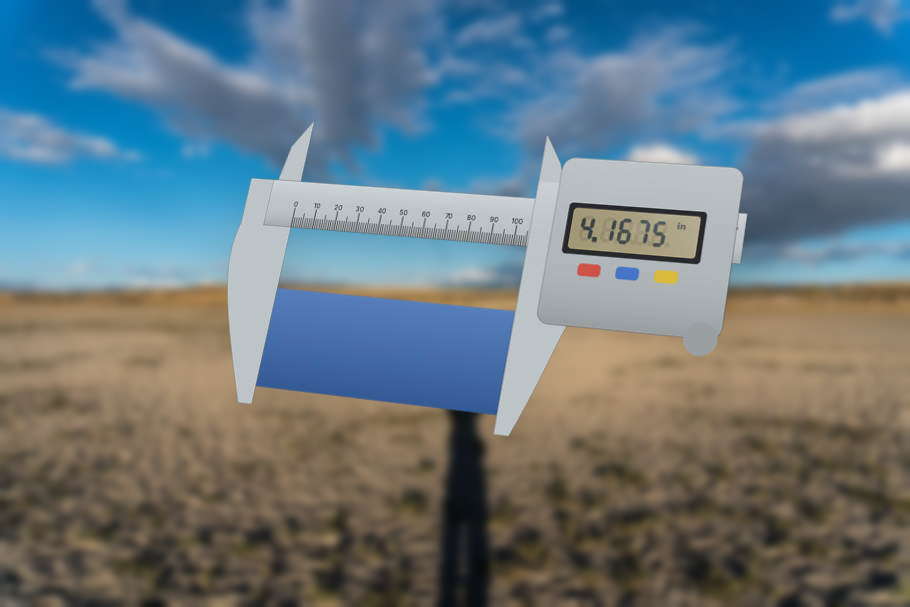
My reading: 4.1675,in
